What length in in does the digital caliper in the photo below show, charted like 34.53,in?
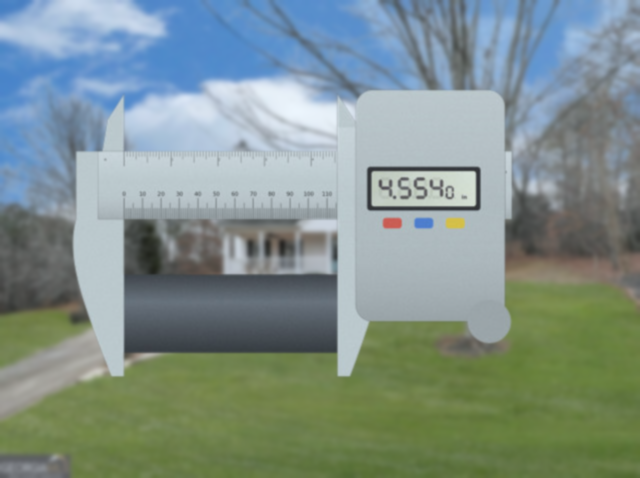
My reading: 4.5540,in
